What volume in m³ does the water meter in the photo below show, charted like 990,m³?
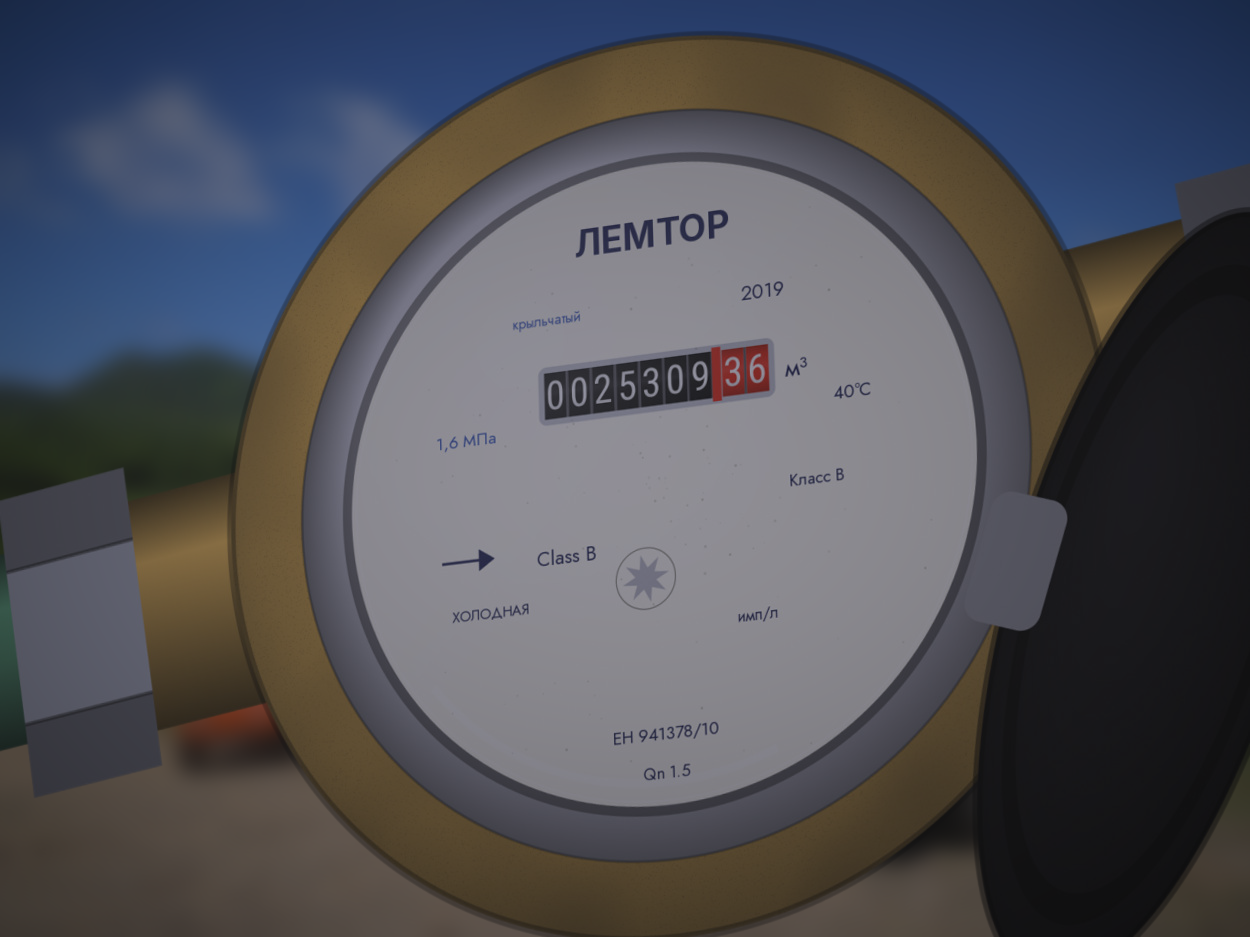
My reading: 25309.36,m³
